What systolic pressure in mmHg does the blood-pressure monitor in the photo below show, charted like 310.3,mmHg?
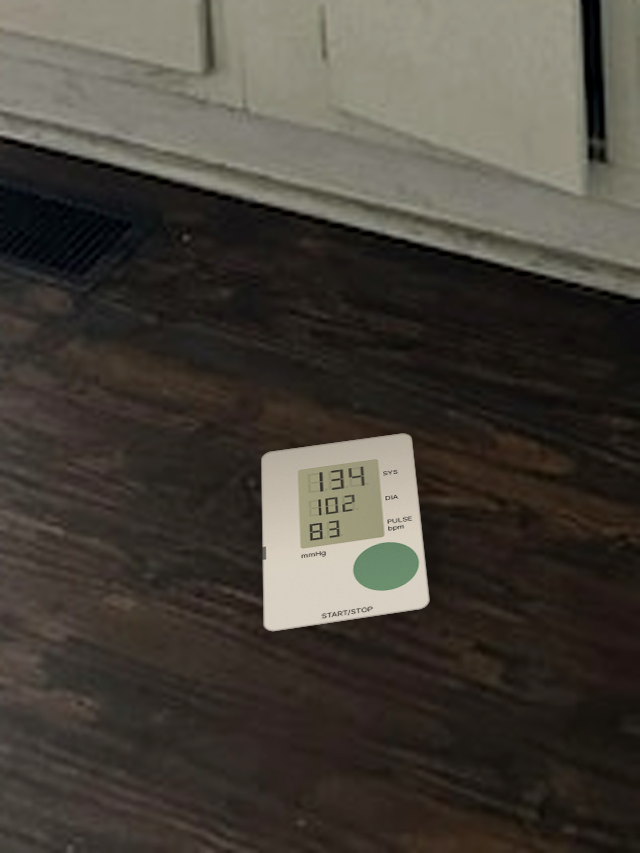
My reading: 134,mmHg
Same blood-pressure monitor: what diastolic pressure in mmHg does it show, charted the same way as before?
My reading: 102,mmHg
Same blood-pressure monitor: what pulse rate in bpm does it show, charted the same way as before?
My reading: 83,bpm
